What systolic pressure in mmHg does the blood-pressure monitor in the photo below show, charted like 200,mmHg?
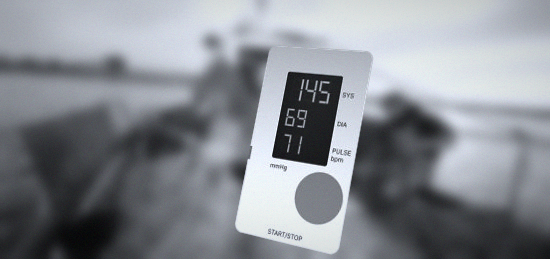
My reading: 145,mmHg
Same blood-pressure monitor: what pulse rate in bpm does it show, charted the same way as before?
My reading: 71,bpm
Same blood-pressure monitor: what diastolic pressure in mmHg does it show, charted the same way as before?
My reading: 69,mmHg
